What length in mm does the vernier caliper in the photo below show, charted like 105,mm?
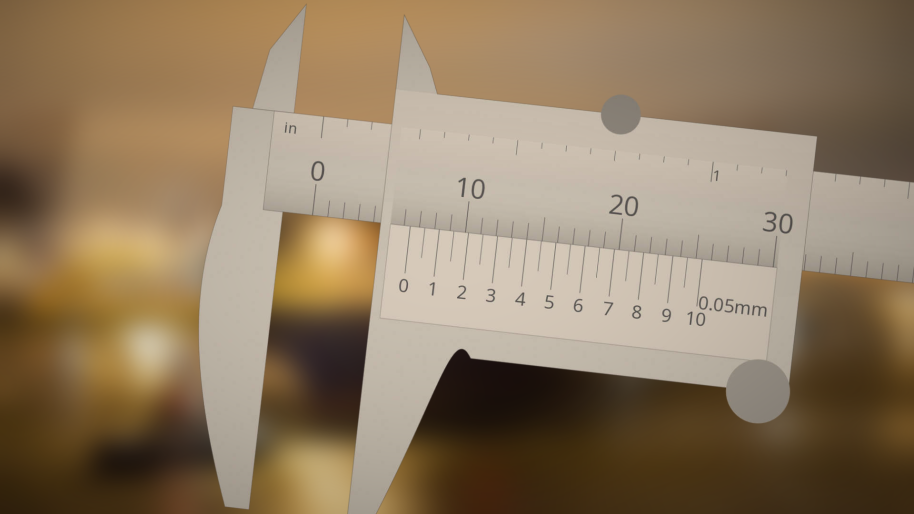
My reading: 6.4,mm
